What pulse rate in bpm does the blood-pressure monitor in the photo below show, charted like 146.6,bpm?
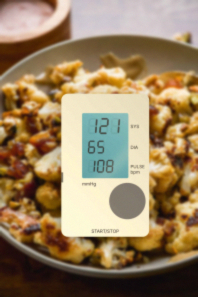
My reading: 108,bpm
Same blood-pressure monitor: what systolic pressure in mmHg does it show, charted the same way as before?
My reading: 121,mmHg
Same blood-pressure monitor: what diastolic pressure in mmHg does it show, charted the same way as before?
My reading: 65,mmHg
